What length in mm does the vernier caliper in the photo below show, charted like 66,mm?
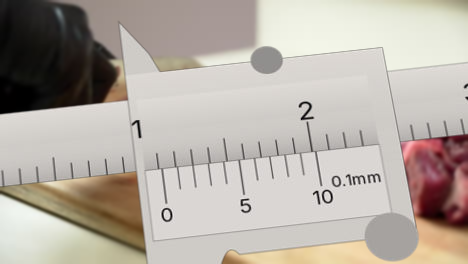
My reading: 11.2,mm
